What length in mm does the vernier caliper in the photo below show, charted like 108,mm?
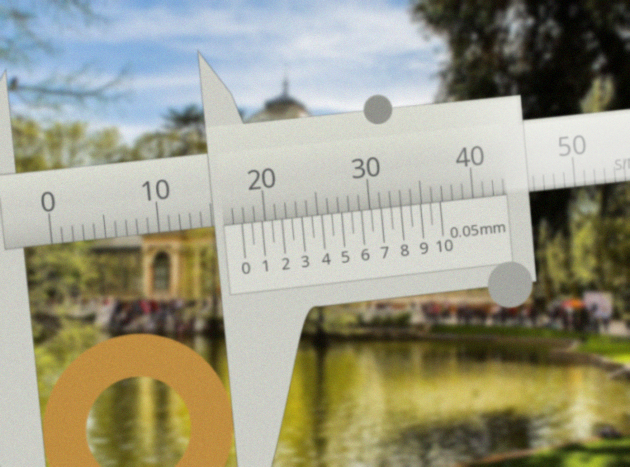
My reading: 17.8,mm
